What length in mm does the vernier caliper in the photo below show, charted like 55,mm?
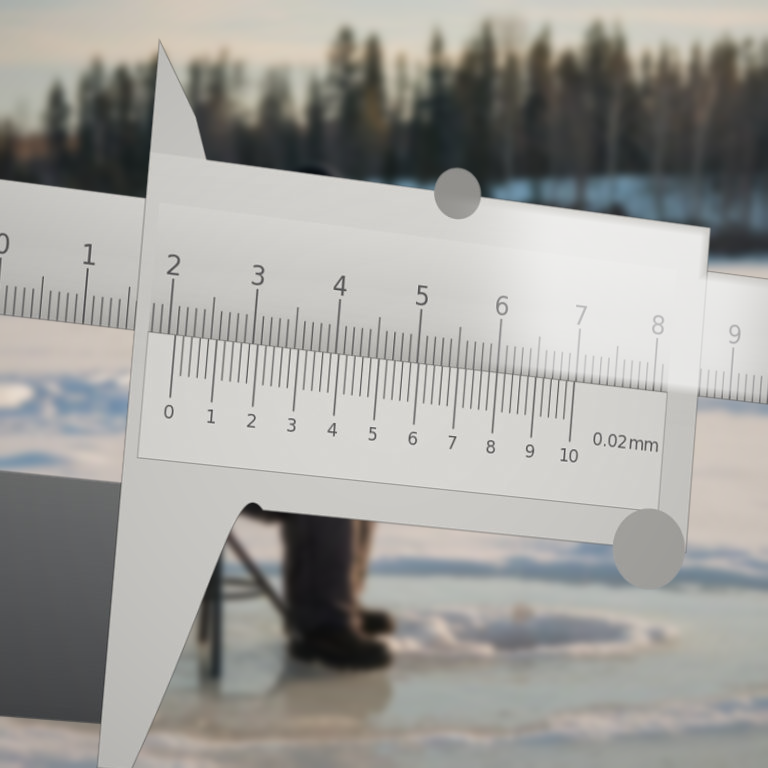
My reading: 20.8,mm
